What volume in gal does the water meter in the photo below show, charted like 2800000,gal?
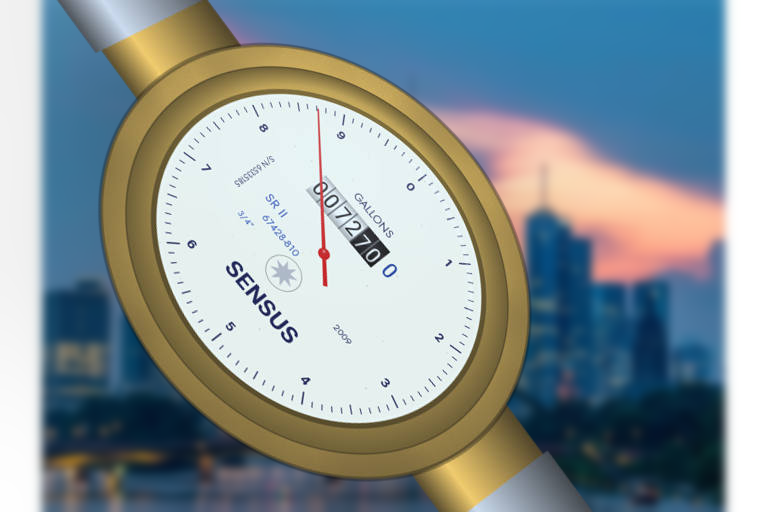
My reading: 72698.7,gal
